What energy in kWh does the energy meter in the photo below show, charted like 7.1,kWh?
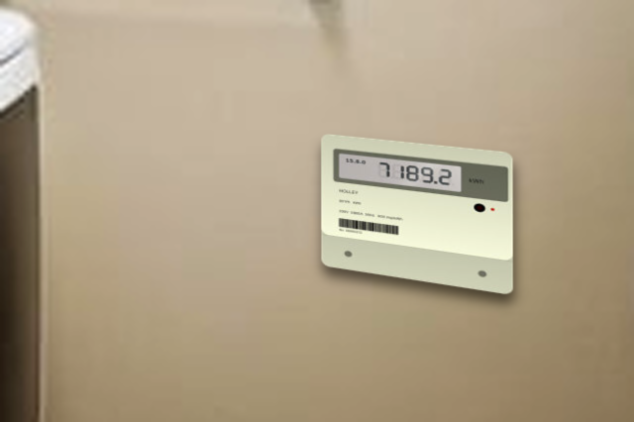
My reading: 7189.2,kWh
